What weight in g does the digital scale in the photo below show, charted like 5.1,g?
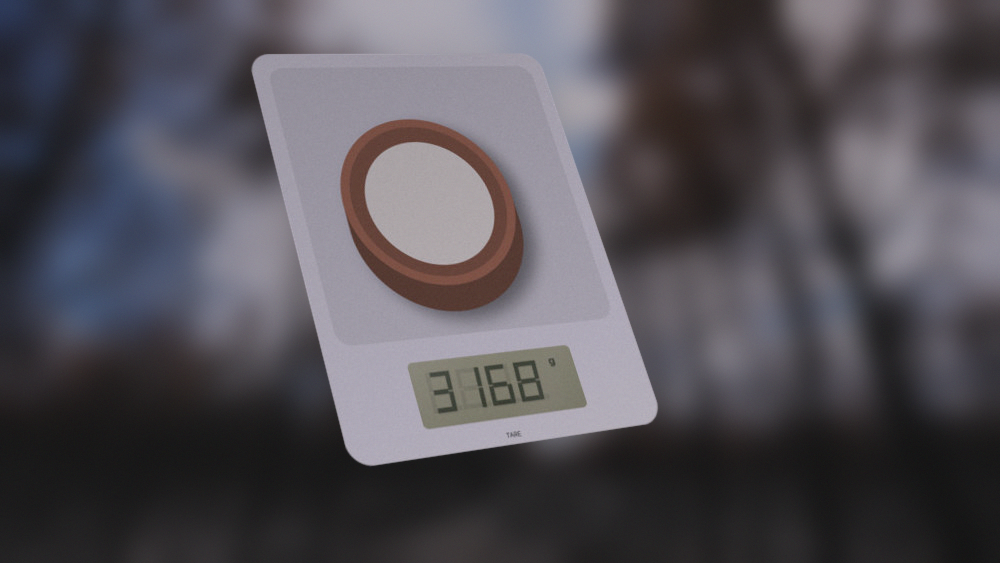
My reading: 3168,g
